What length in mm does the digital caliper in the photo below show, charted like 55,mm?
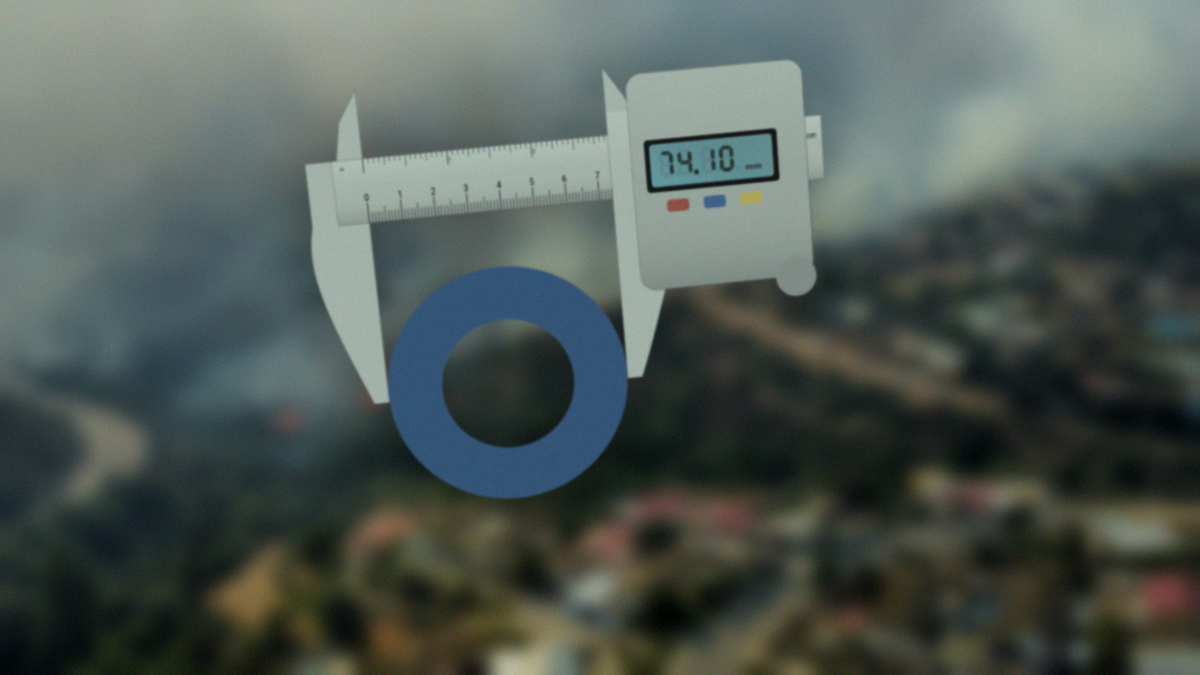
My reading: 74.10,mm
